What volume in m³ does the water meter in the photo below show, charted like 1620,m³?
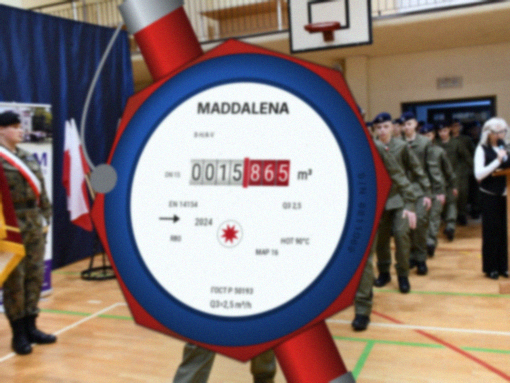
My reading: 15.865,m³
